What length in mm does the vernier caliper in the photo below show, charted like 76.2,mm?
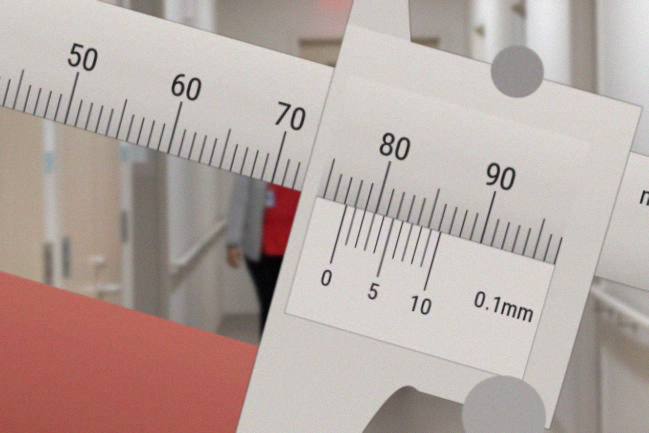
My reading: 77.2,mm
